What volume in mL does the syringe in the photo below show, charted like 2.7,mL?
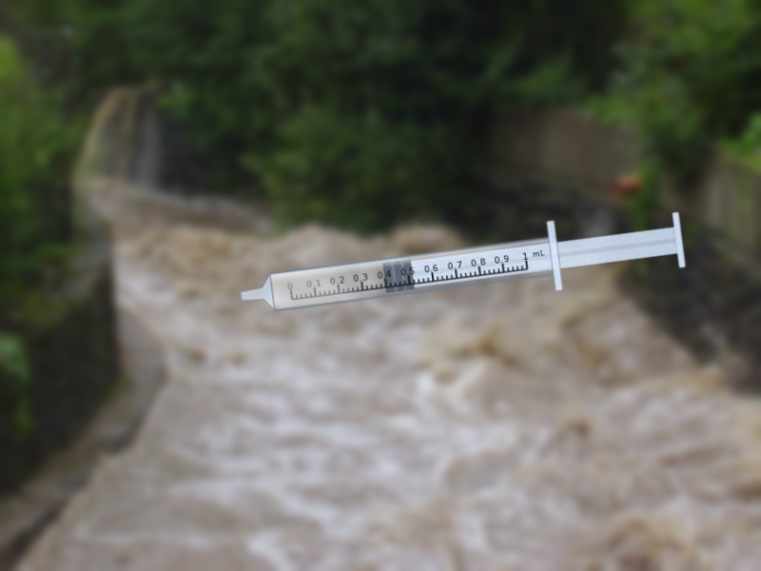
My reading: 0.4,mL
